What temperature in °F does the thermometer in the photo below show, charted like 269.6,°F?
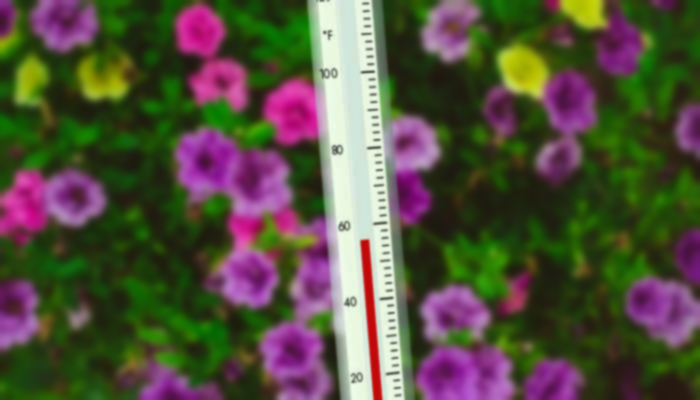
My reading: 56,°F
